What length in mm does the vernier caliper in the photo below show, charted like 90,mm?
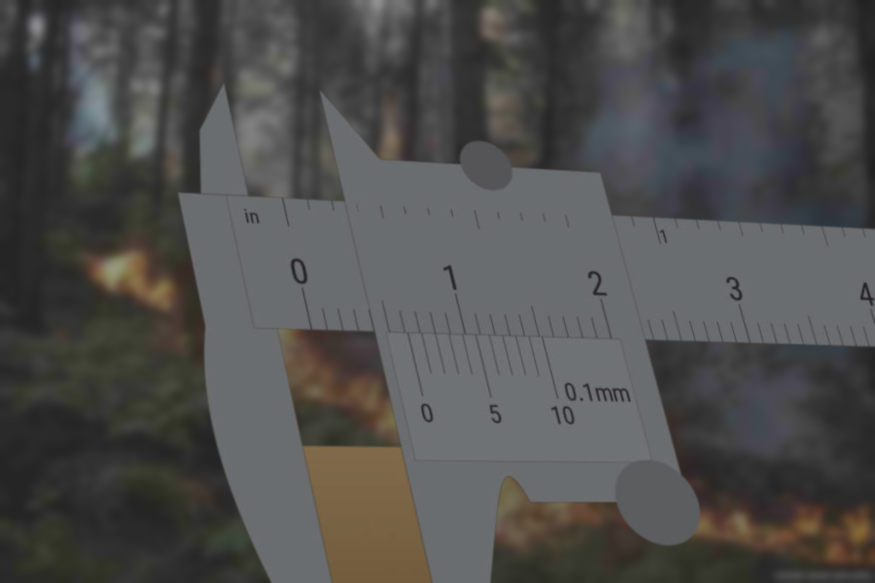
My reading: 6.2,mm
